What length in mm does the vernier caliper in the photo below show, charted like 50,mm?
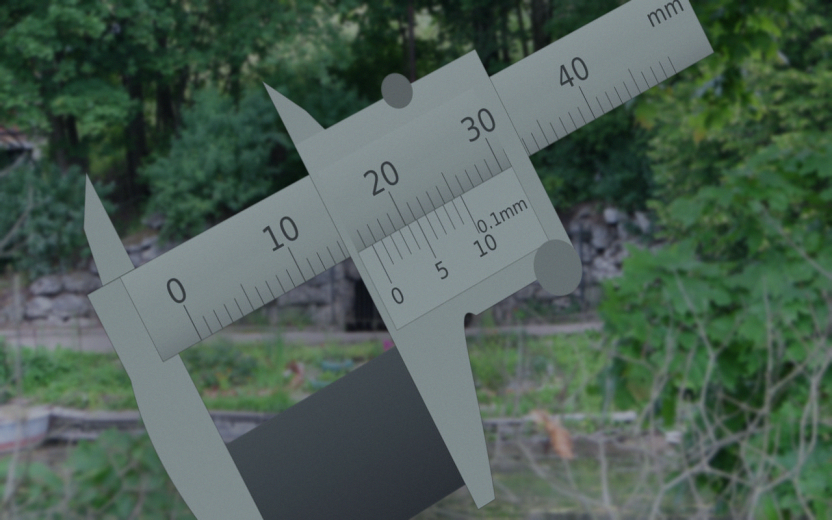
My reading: 16.6,mm
